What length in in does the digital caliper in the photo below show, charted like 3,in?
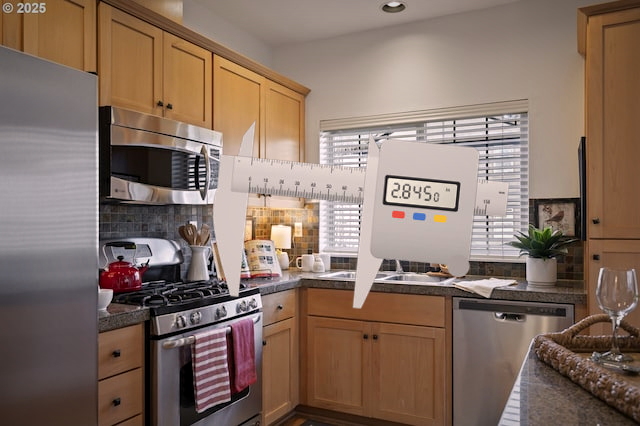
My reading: 2.8450,in
